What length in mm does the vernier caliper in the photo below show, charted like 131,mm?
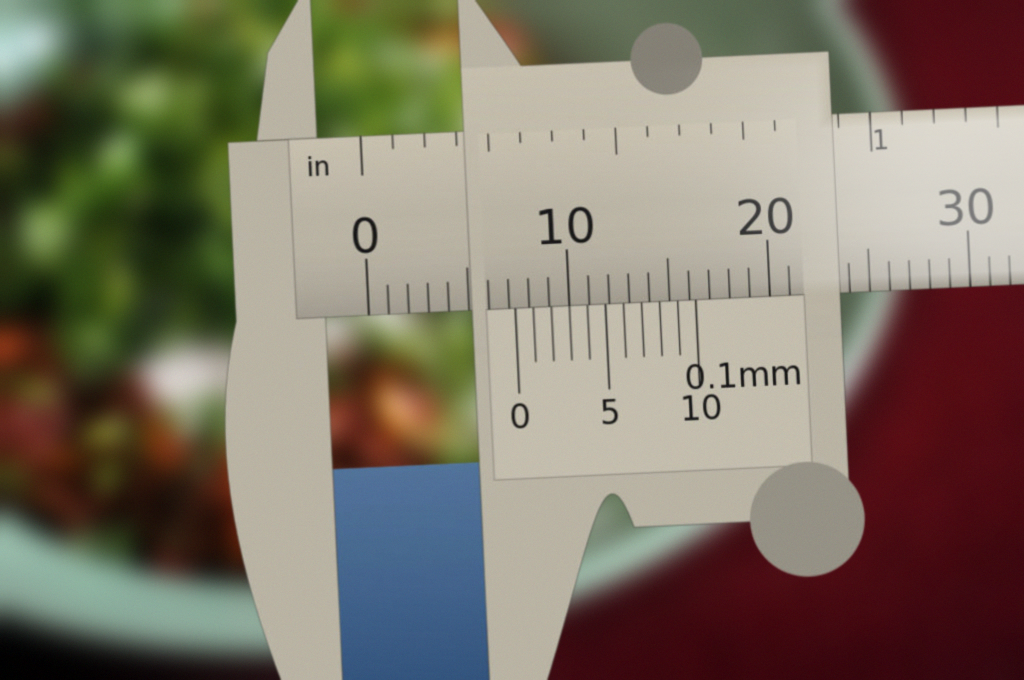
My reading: 7.3,mm
